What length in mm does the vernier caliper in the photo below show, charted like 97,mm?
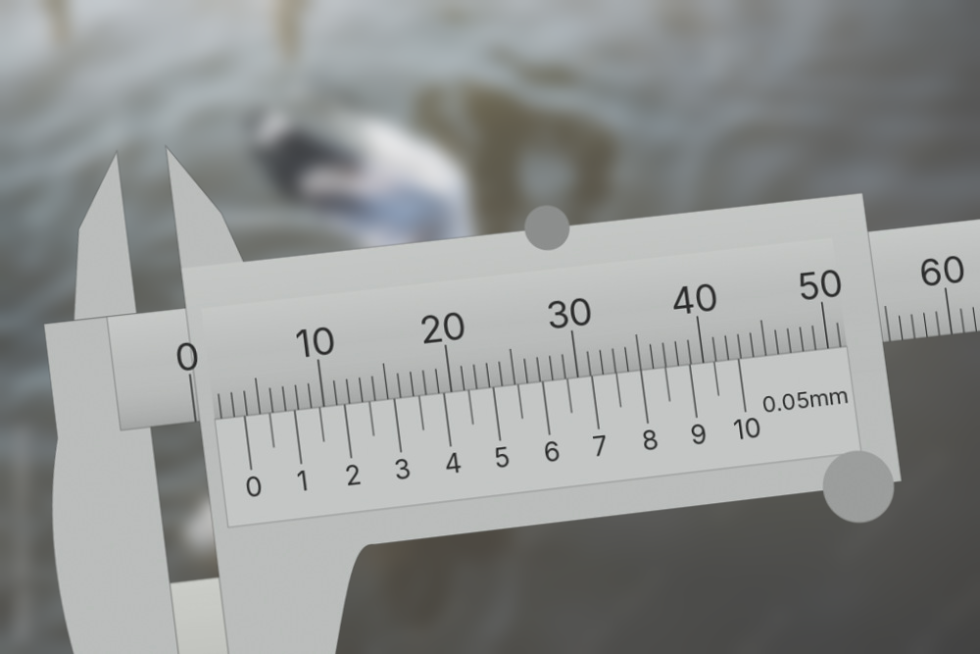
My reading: 3.8,mm
